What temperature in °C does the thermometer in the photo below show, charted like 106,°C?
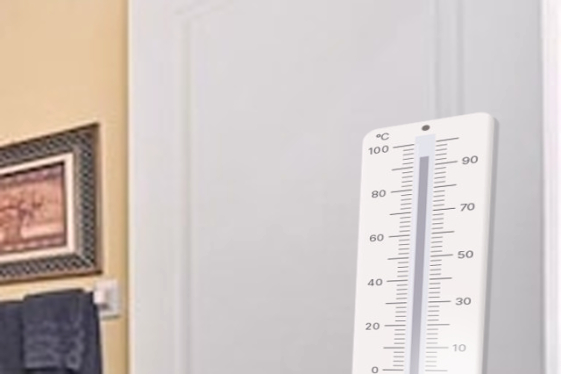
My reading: 94,°C
